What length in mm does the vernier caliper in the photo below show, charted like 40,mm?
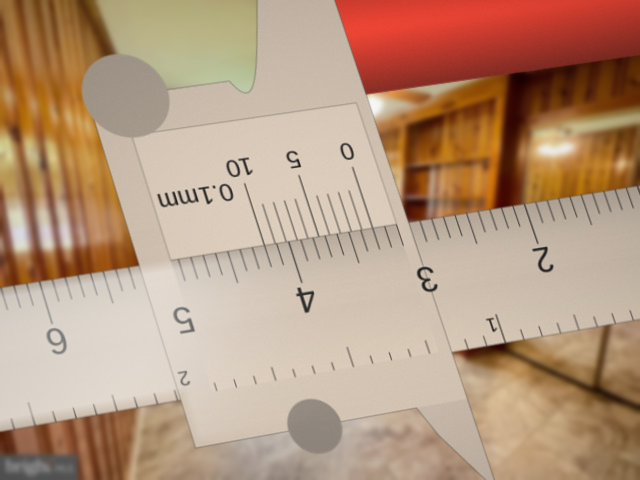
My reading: 33.0,mm
